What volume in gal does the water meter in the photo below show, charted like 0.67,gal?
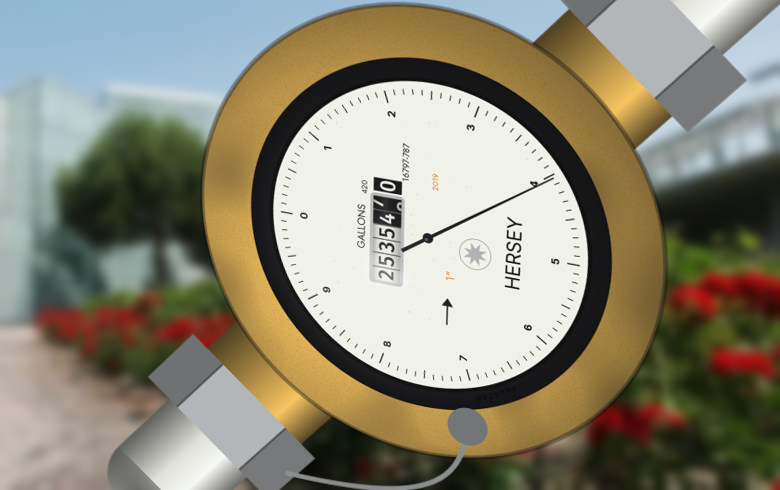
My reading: 2535474.0,gal
